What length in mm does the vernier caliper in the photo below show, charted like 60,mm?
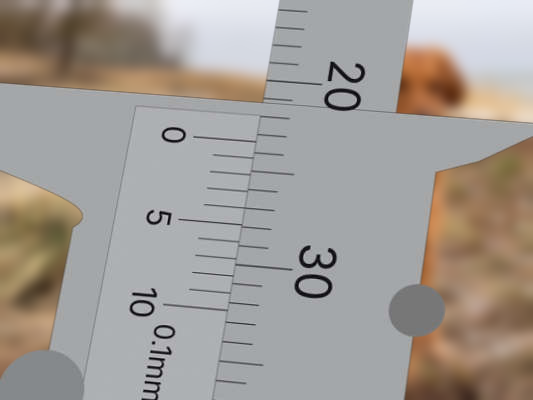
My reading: 23.4,mm
